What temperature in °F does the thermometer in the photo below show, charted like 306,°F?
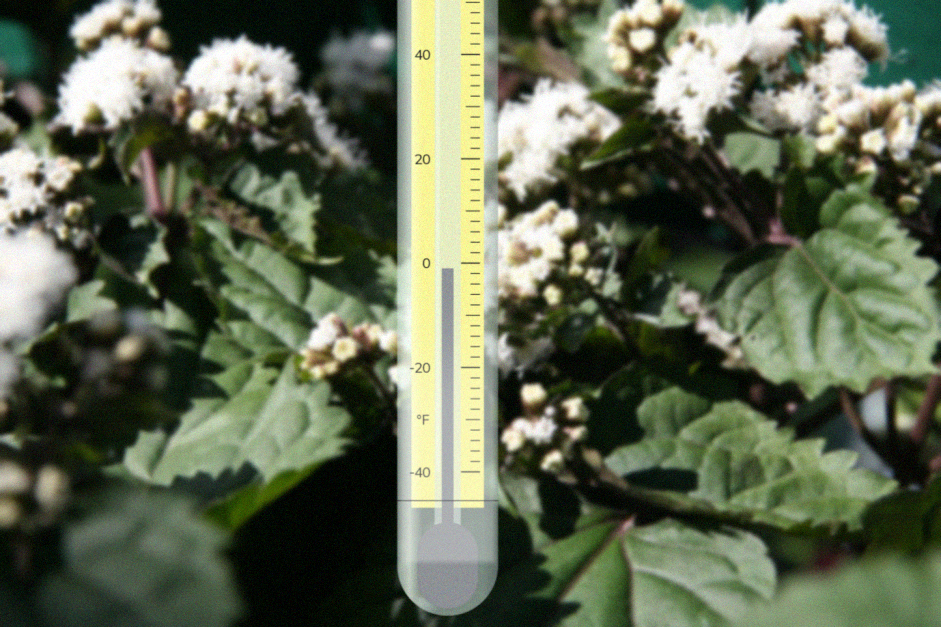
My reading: -1,°F
